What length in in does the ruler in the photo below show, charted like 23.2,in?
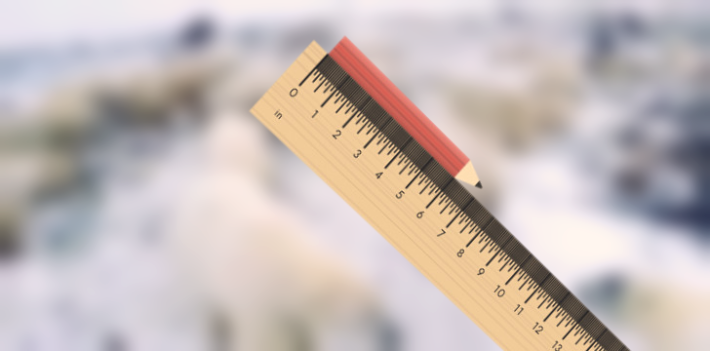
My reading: 7,in
